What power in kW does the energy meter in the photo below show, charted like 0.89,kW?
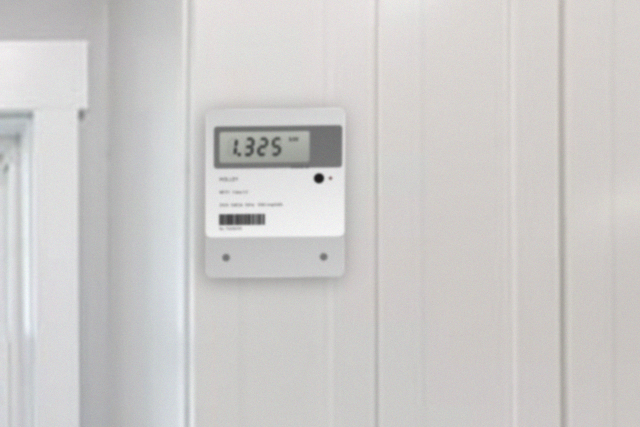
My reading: 1.325,kW
